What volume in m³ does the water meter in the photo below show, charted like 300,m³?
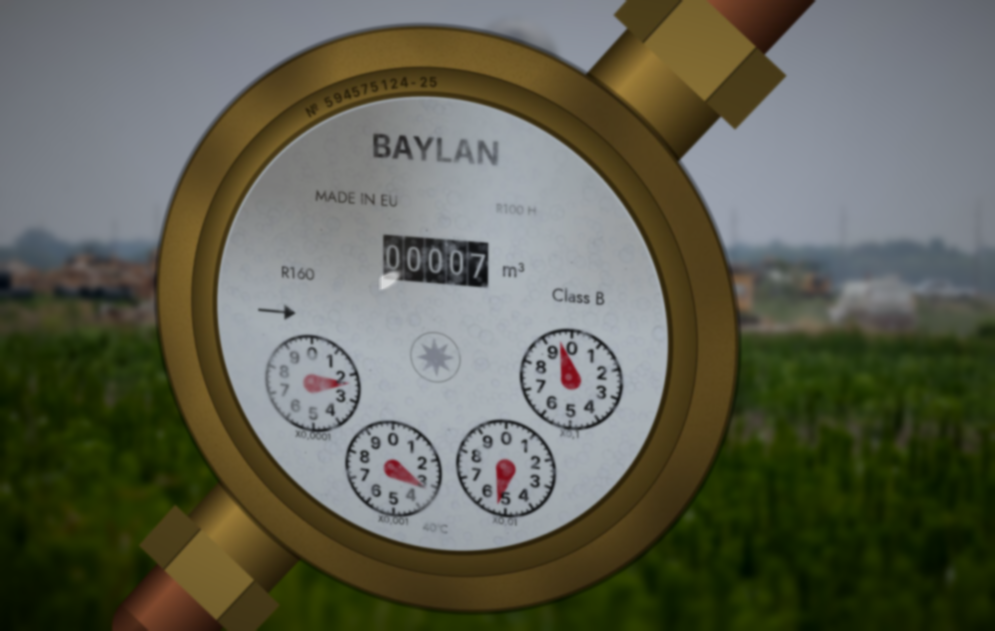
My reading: 6.9532,m³
